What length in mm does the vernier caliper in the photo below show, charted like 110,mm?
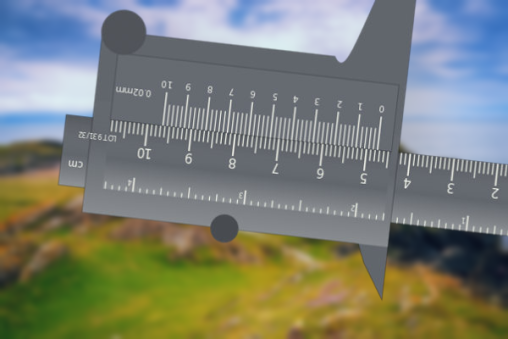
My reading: 47.5,mm
